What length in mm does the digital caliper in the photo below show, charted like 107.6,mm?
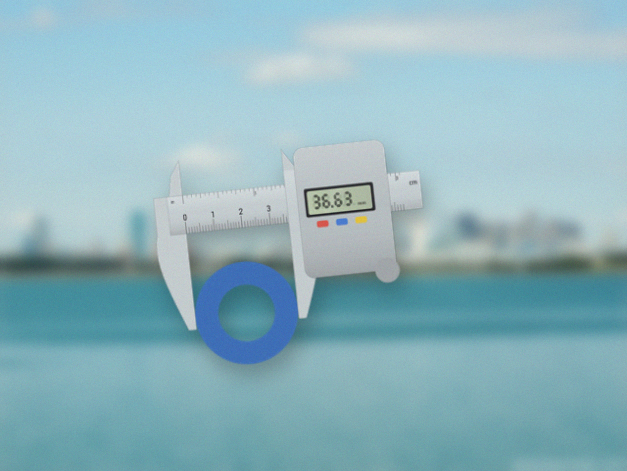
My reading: 36.63,mm
